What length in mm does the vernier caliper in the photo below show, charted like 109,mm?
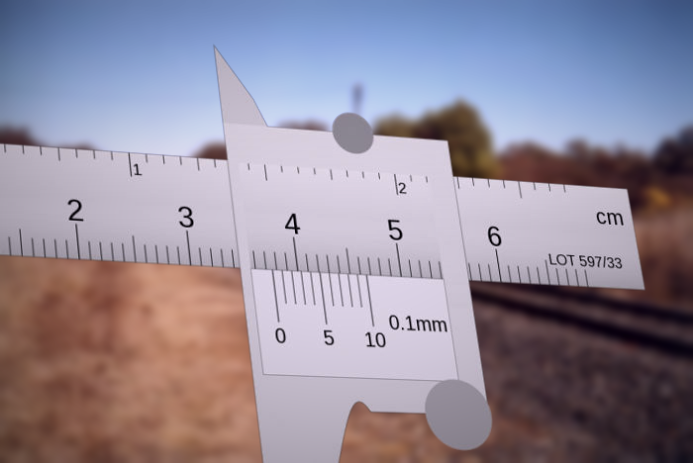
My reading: 37.6,mm
